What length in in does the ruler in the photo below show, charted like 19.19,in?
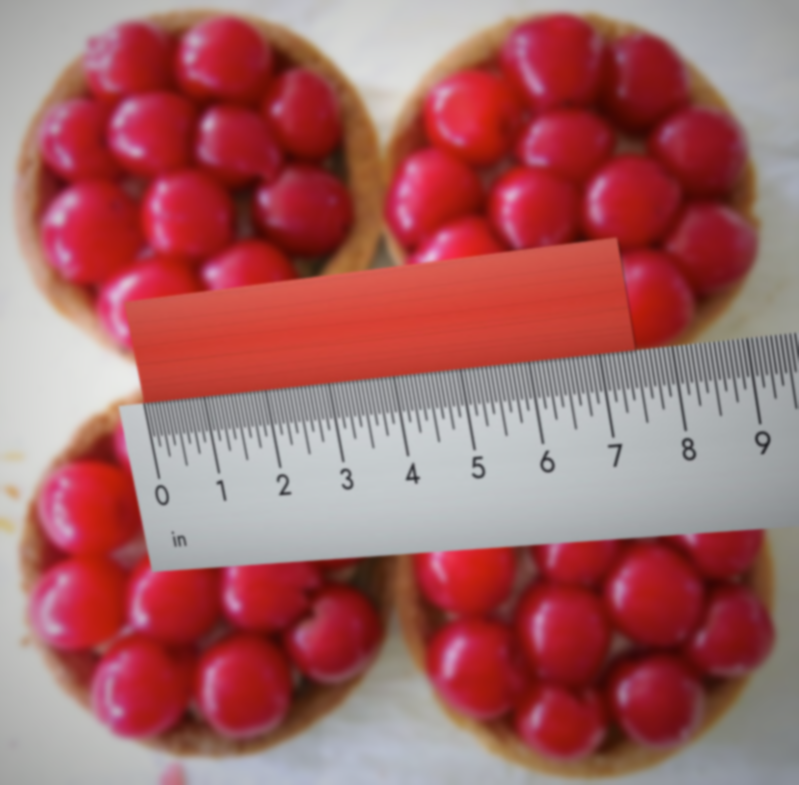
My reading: 7.5,in
